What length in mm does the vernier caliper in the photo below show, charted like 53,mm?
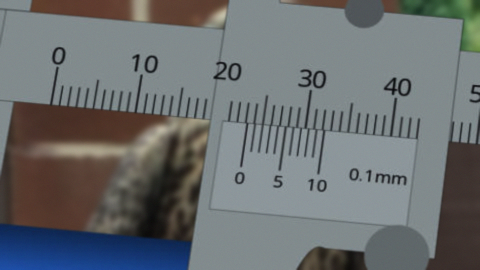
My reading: 23.2,mm
